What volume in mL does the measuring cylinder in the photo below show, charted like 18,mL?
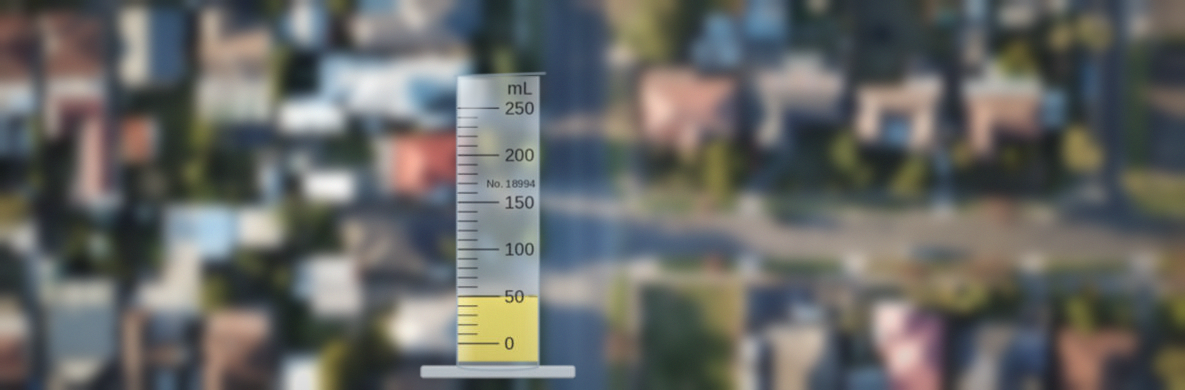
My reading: 50,mL
